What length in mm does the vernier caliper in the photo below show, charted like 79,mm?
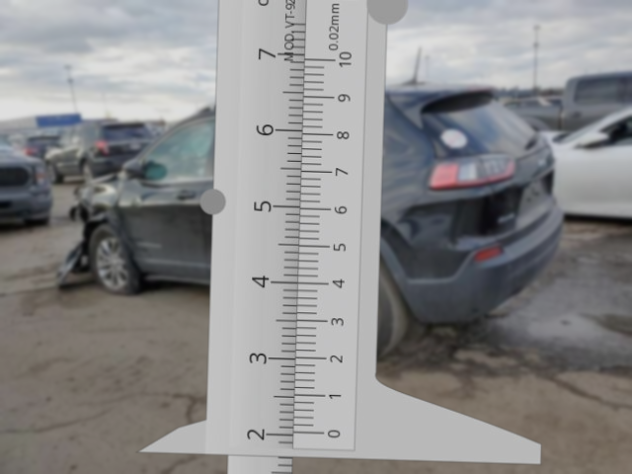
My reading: 20.4,mm
